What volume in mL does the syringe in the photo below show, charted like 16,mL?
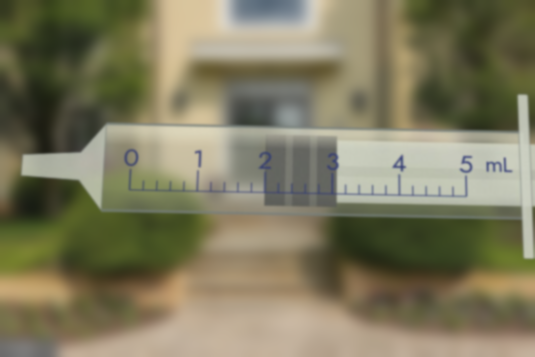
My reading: 2,mL
